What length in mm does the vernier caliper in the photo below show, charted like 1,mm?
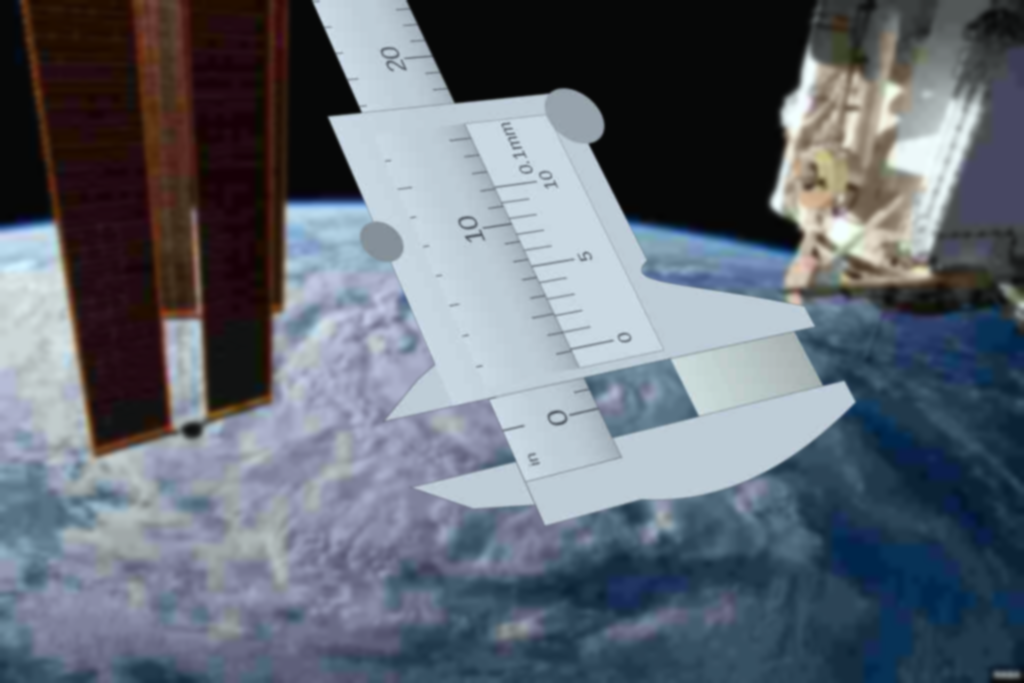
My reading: 3.1,mm
